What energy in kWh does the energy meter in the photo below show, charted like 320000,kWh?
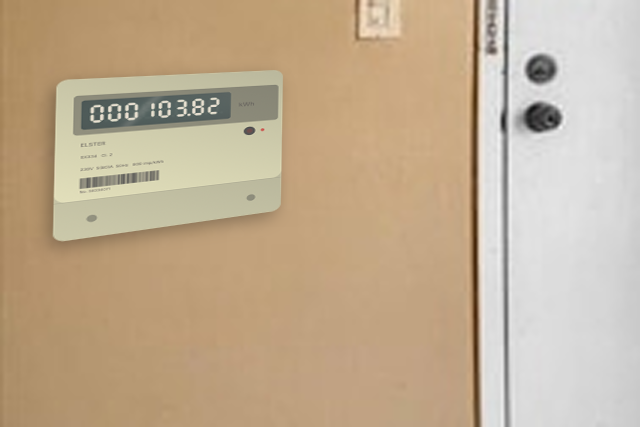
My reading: 103.82,kWh
